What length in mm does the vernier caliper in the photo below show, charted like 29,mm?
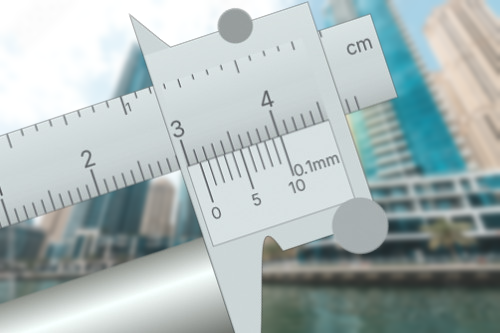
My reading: 31.2,mm
